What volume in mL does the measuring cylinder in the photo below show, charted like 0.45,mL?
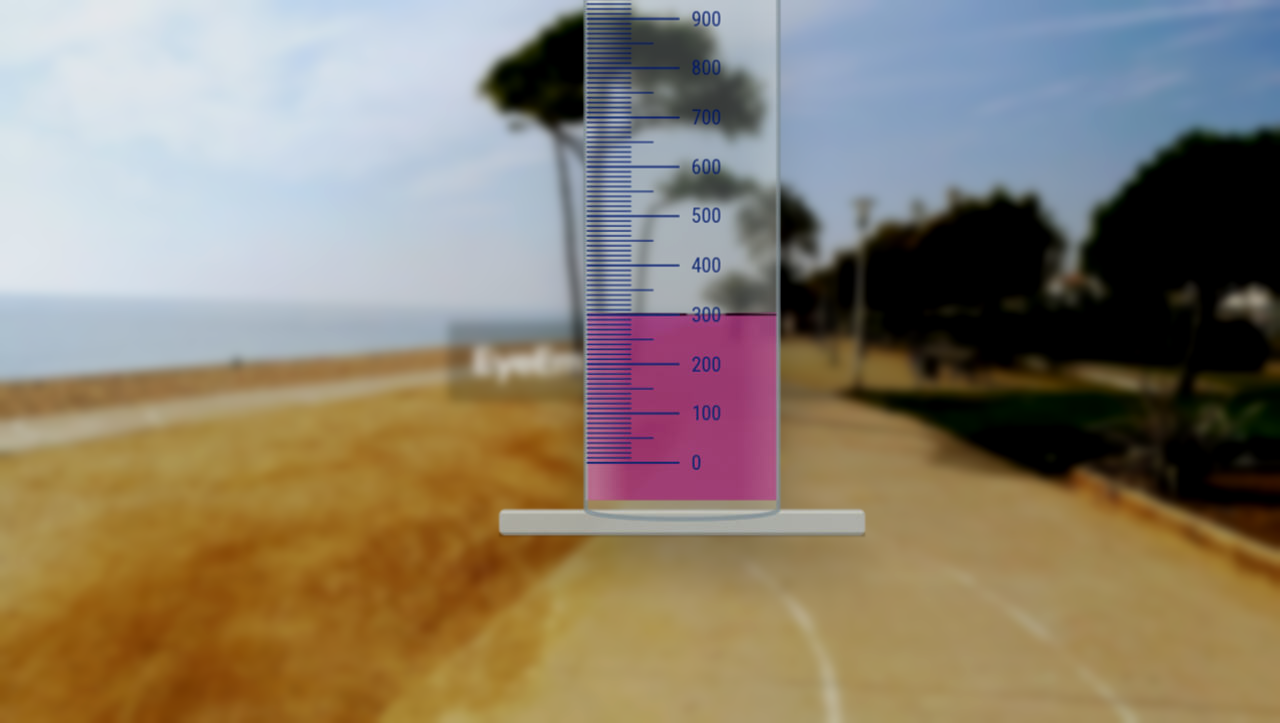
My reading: 300,mL
